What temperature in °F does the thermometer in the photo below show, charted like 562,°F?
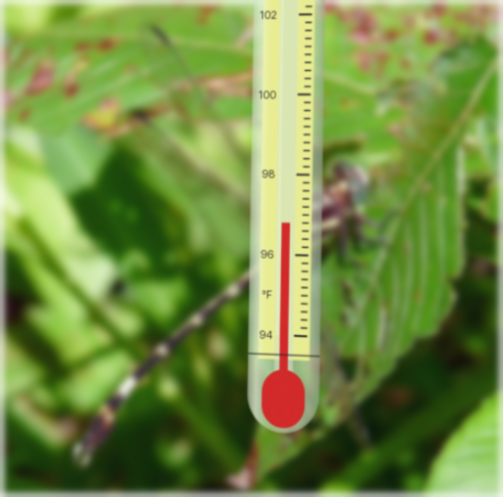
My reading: 96.8,°F
